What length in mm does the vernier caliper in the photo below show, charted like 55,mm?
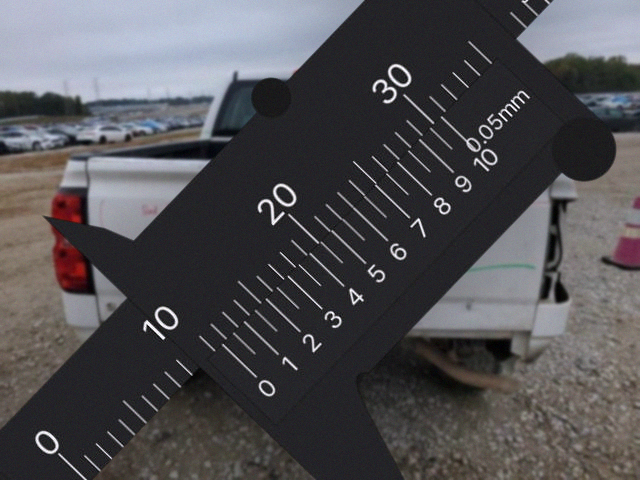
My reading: 11.6,mm
